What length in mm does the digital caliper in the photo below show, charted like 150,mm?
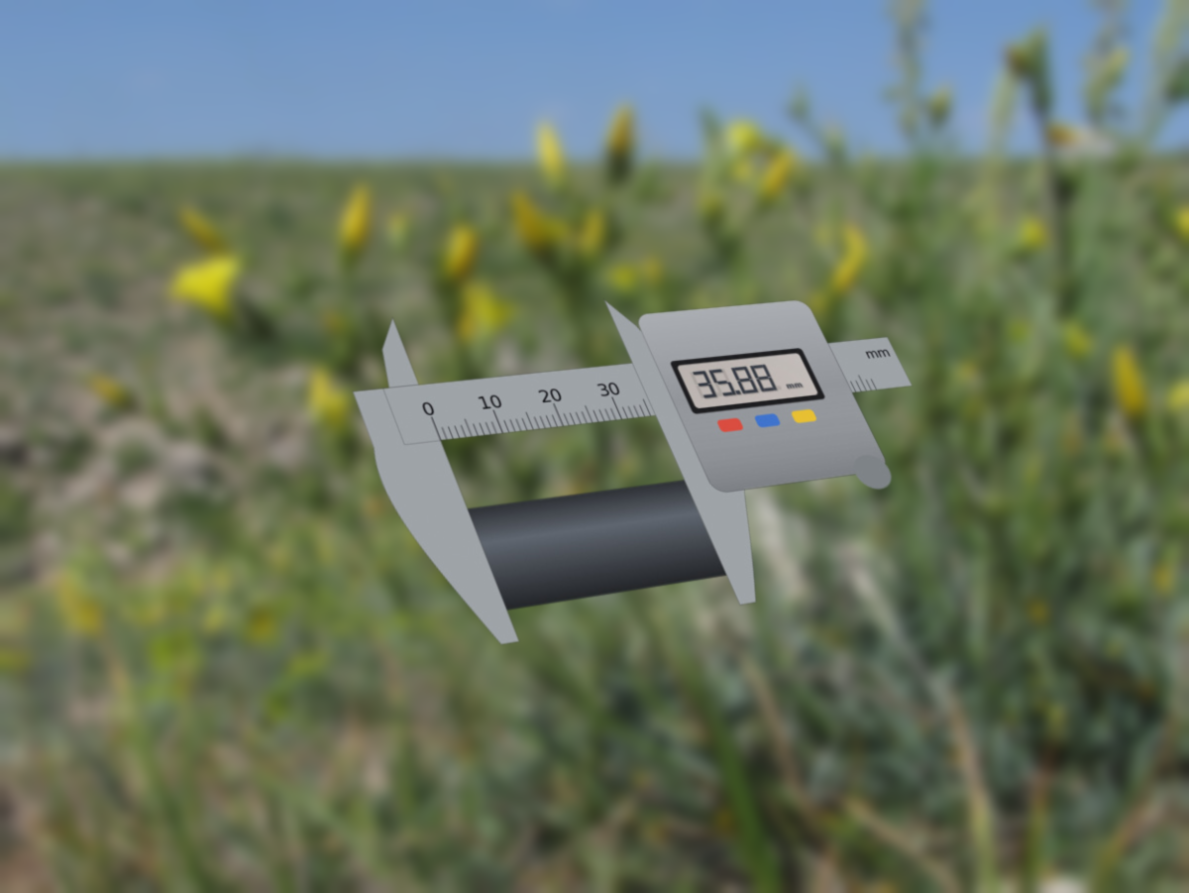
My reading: 35.88,mm
